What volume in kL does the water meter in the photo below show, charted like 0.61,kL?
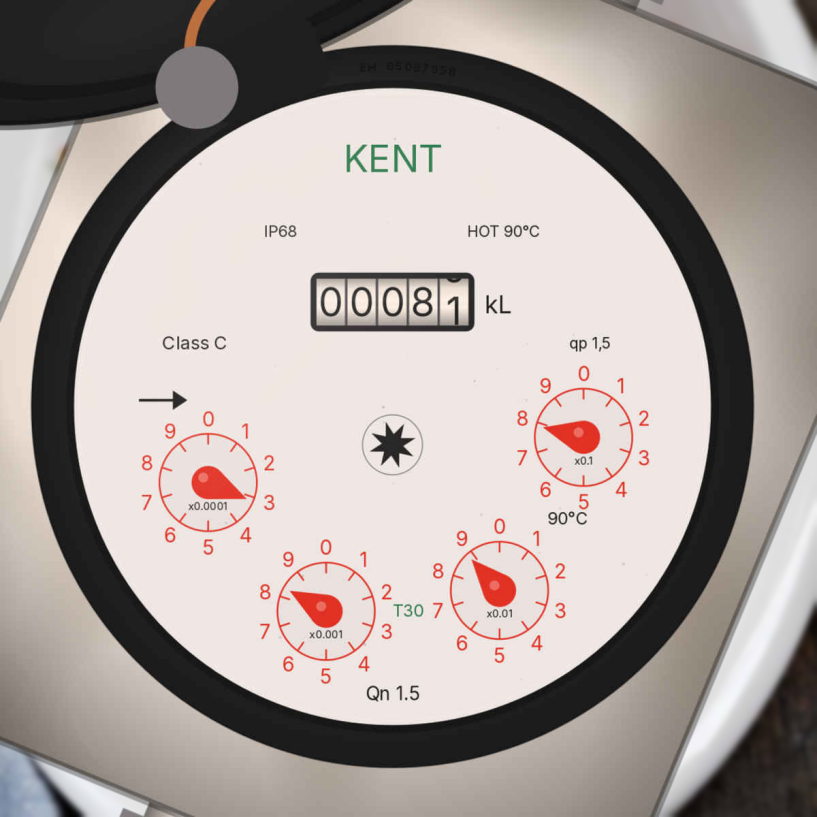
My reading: 80.7883,kL
